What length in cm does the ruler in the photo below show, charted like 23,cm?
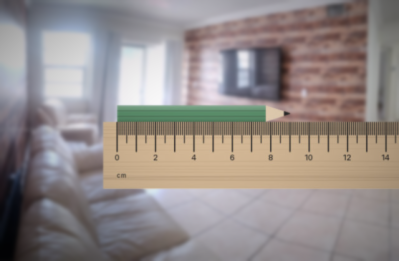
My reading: 9,cm
